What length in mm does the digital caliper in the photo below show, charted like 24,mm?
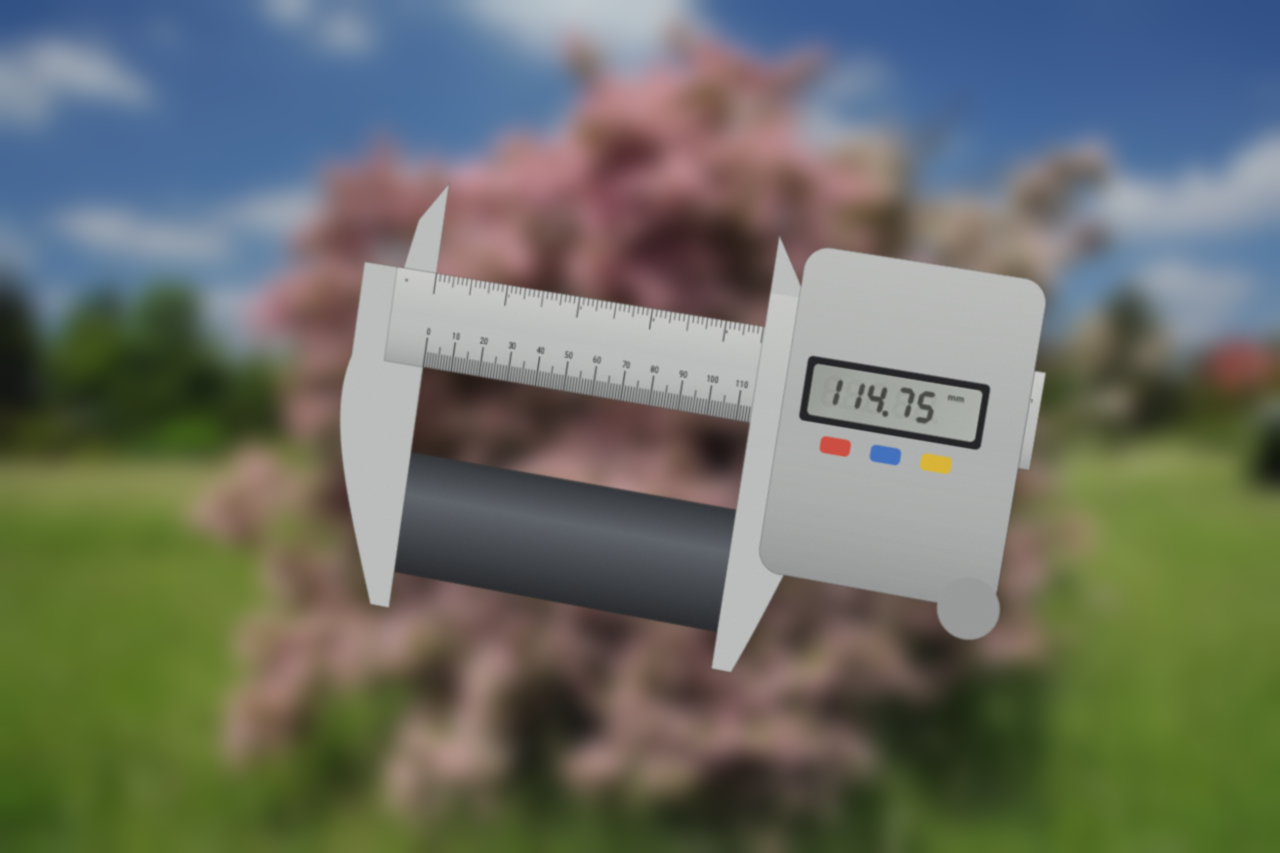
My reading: 114.75,mm
